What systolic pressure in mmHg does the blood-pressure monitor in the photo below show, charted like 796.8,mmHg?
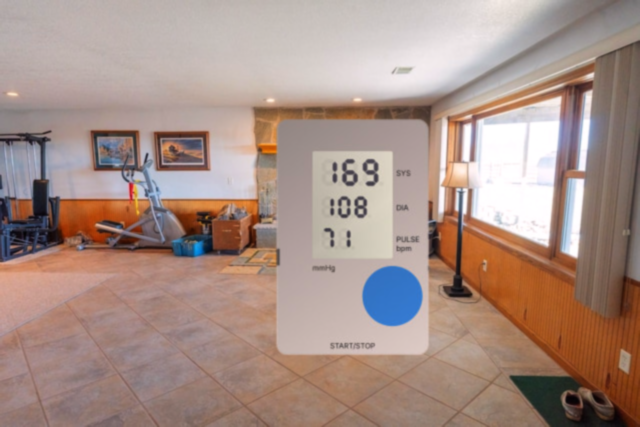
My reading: 169,mmHg
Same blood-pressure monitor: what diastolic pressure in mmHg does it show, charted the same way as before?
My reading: 108,mmHg
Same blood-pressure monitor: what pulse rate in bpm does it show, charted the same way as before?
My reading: 71,bpm
